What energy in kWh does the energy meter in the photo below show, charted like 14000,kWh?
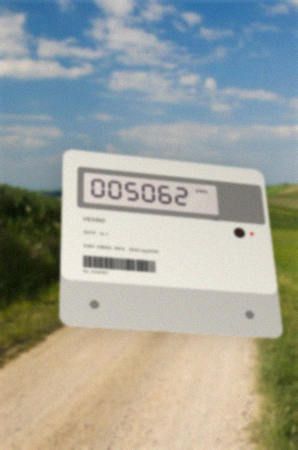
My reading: 5062,kWh
